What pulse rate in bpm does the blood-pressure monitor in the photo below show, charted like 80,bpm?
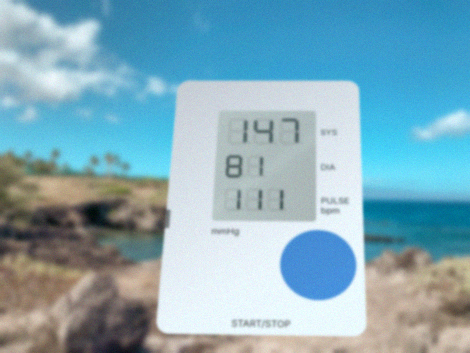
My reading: 111,bpm
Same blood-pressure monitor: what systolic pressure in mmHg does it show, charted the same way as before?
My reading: 147,mmHg
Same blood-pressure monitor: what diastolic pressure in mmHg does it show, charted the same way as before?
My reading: 81,mmHg
